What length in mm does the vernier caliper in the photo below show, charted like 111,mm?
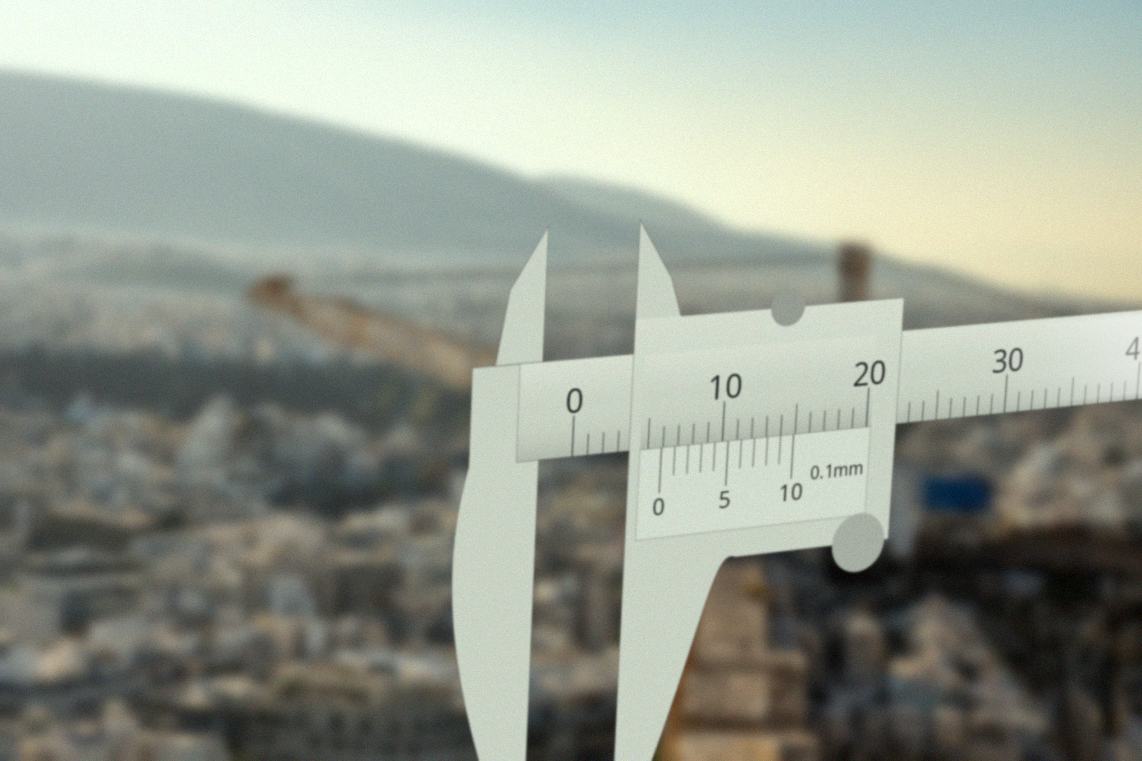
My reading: 5.9,mm
